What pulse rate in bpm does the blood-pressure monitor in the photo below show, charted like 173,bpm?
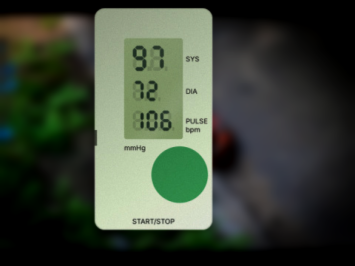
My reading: 106,bpm
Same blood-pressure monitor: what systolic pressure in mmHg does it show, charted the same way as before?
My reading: 97,mmHg
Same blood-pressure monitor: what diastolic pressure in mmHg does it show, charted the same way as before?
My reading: 72,mmHg
